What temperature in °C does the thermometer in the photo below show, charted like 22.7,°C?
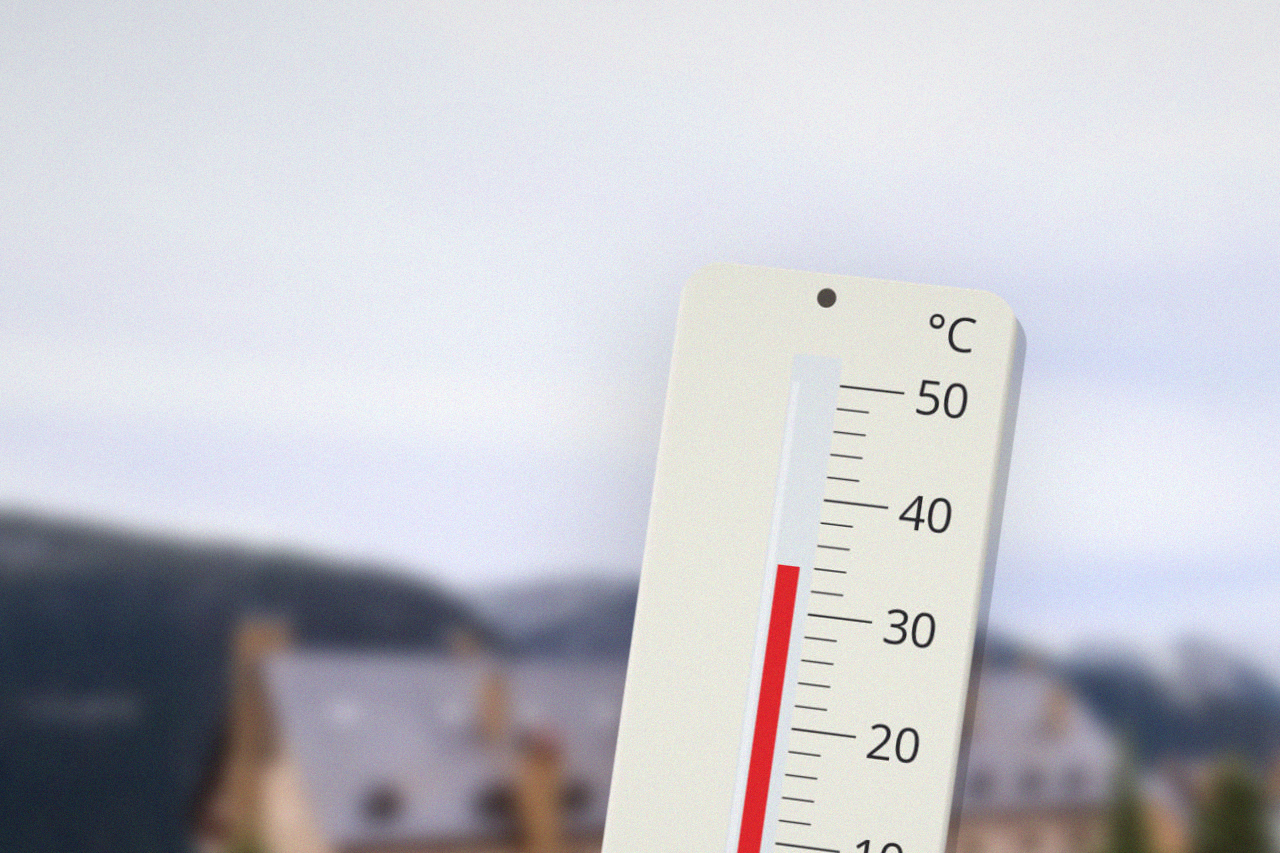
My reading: 34,°C
